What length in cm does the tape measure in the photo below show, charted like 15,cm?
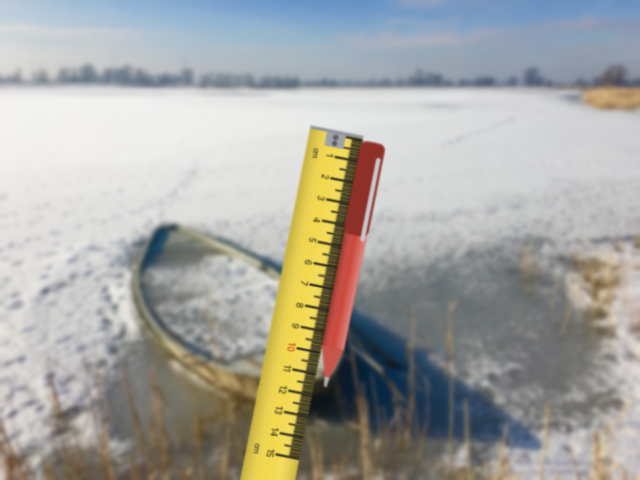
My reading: 11.5,cm
